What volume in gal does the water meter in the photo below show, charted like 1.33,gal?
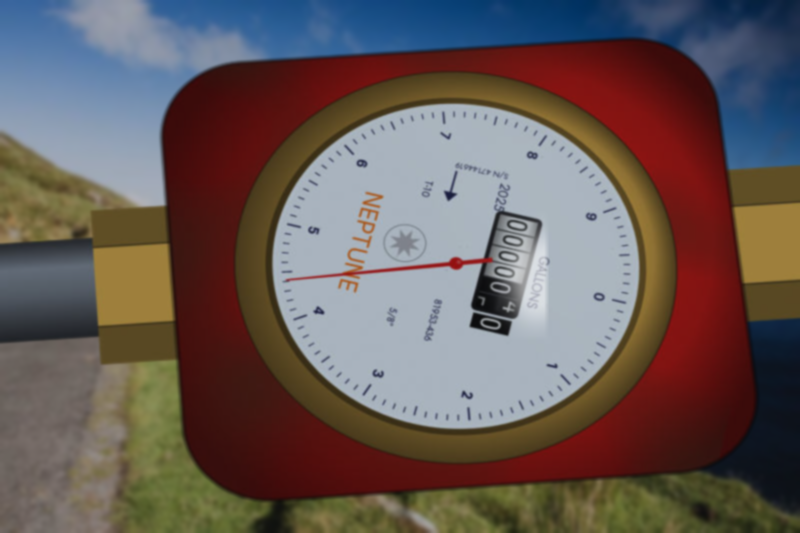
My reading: 44.4,gal
